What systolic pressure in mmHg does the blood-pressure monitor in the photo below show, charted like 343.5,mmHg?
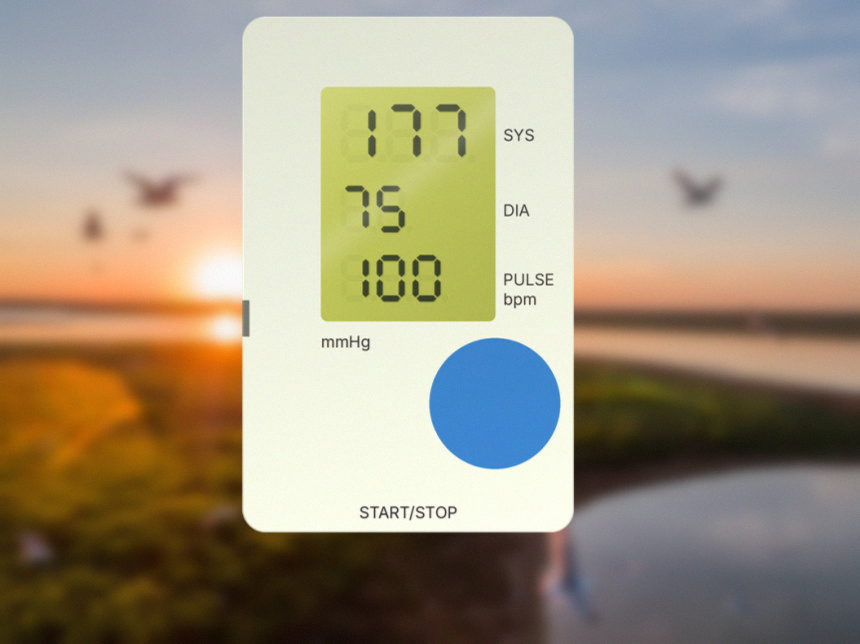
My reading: 177,mmHg
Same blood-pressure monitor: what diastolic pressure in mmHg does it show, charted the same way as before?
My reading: 75,mmHg
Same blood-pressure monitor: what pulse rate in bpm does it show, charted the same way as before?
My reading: 100,bpm
